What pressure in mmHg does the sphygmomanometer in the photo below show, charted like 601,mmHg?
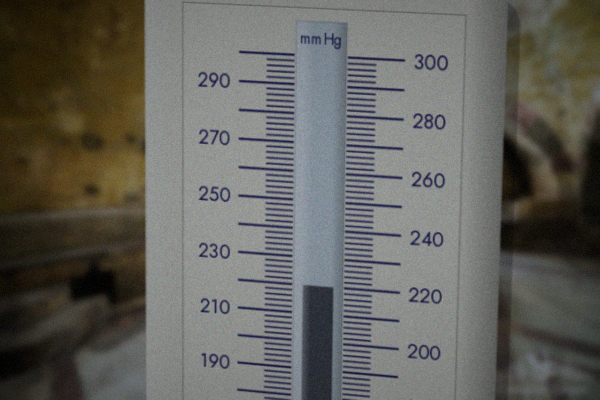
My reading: 220,mmHg
